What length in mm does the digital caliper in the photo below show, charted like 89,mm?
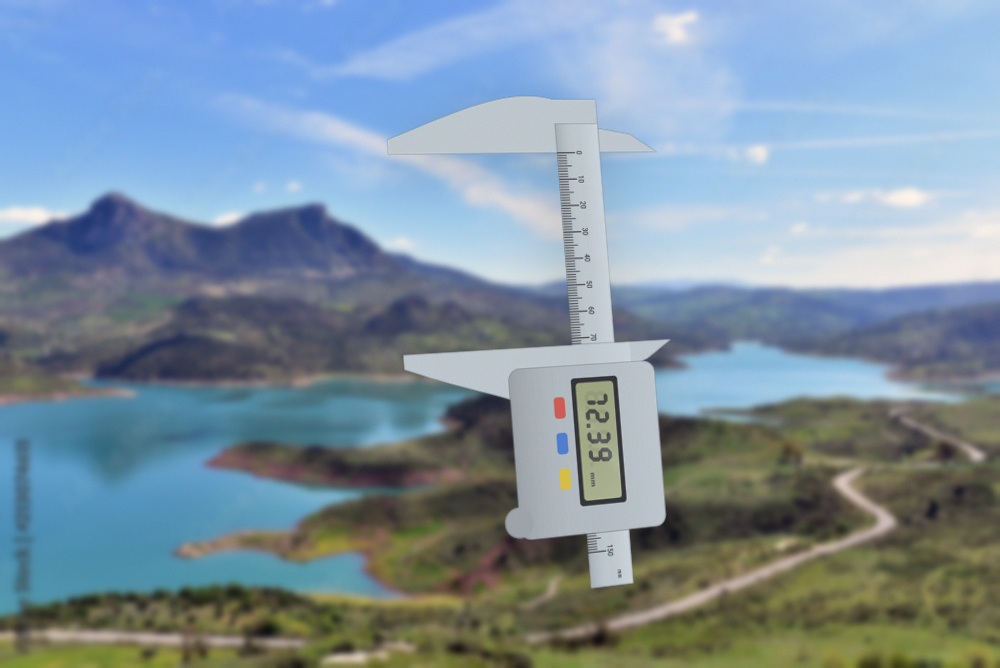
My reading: 72.39,mm
